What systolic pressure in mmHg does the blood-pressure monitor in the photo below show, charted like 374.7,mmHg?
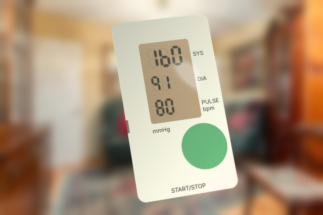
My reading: 160,mmHg
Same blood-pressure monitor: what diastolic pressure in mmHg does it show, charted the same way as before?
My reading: 91,mmHg
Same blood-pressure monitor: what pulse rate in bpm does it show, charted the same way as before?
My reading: 80,bpm
